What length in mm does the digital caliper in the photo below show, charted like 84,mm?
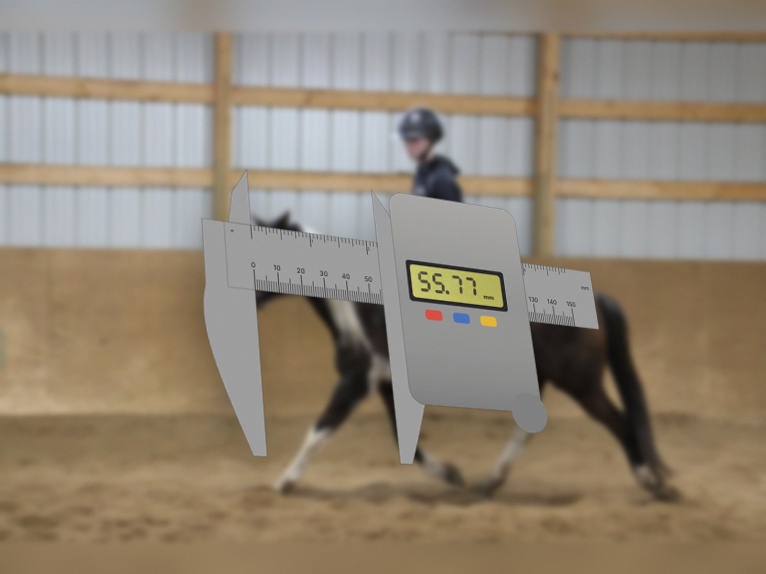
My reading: 55.77,mm
